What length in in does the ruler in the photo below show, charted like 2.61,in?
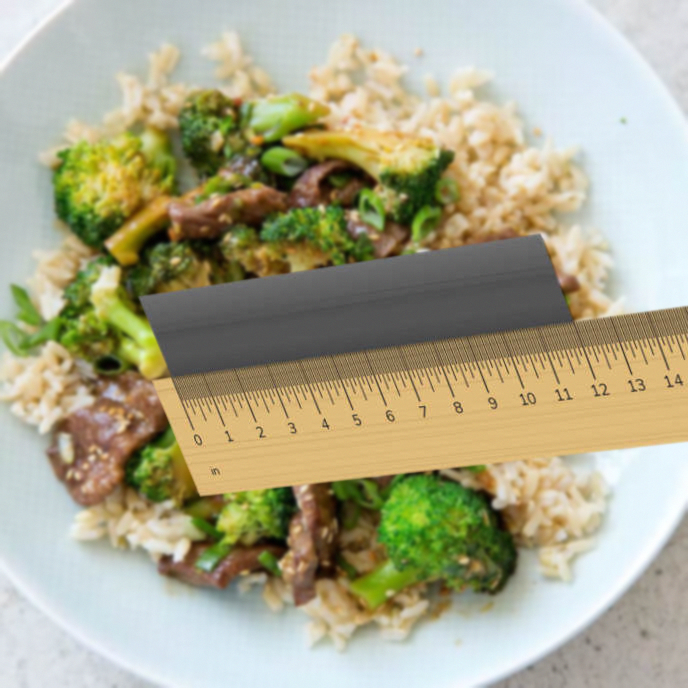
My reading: 12,in
